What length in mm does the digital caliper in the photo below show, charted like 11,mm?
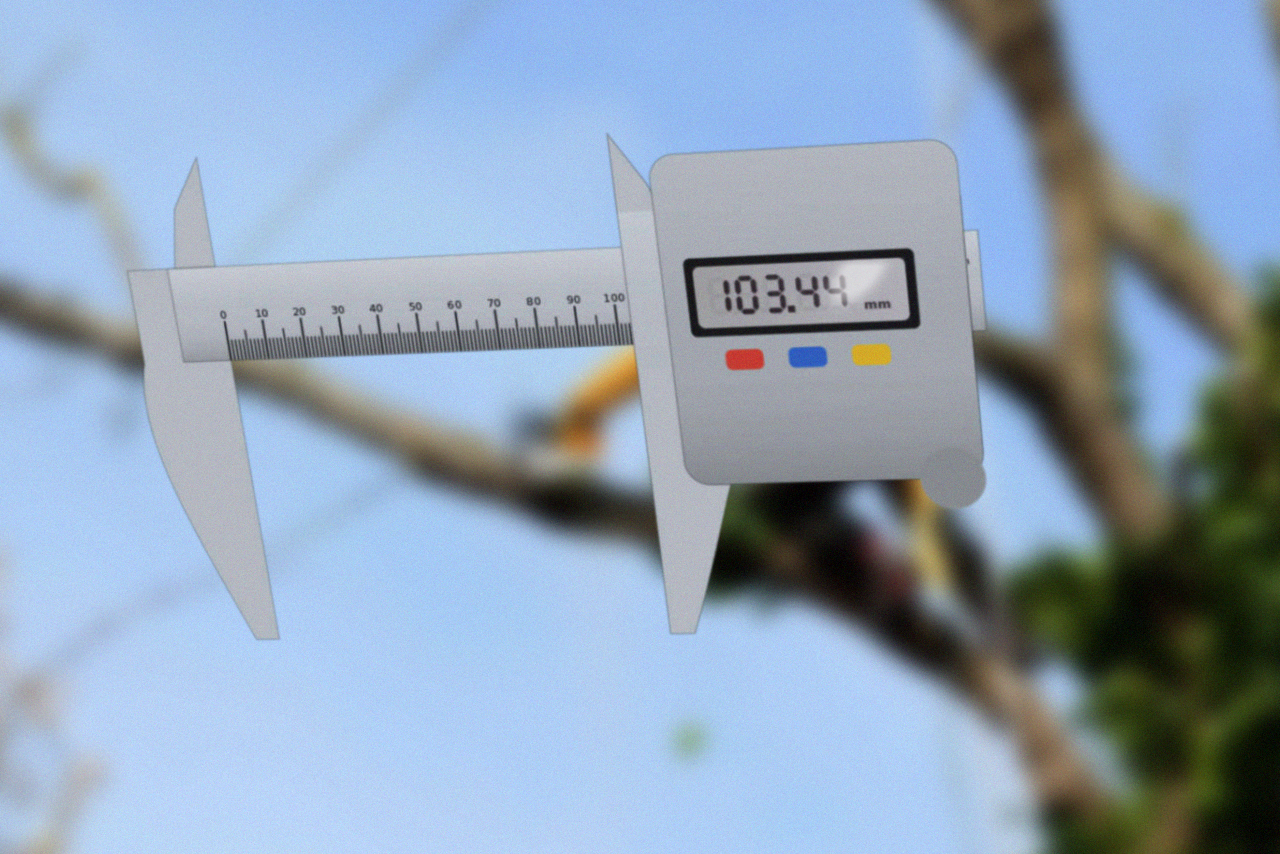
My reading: 103.44,mm
